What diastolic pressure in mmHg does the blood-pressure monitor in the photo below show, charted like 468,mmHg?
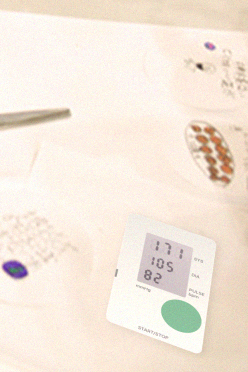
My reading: 105,mmHg
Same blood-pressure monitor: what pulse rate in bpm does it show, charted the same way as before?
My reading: 82,bpm
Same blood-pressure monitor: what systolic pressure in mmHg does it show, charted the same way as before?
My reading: 171,mmHg
